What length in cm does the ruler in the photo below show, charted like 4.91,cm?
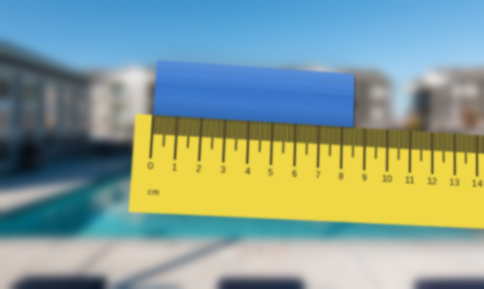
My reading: 8.5,cm
